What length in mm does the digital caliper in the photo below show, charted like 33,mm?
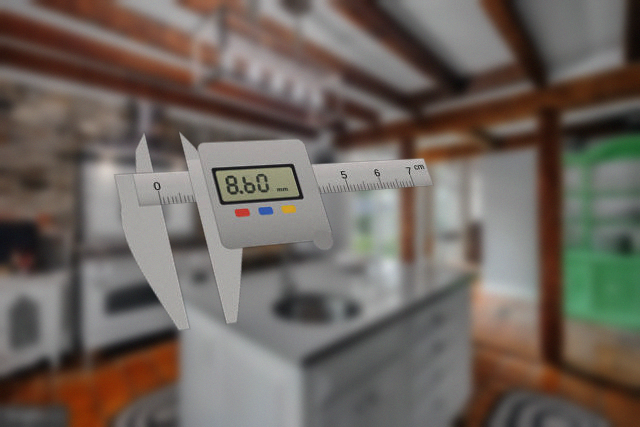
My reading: 8.60,mm
